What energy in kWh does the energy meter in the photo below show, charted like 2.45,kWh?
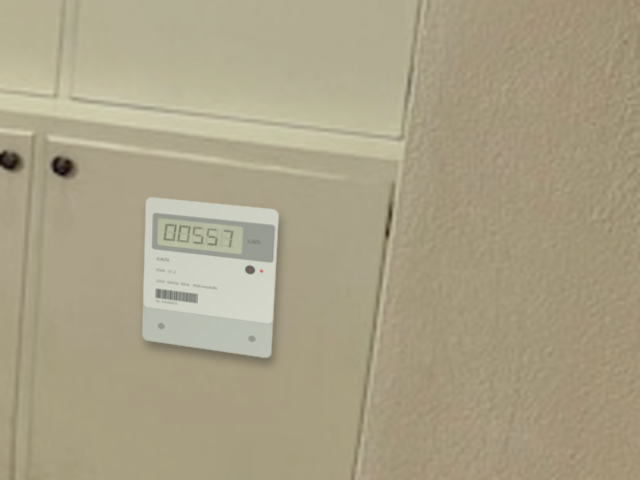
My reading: 557,kWh
